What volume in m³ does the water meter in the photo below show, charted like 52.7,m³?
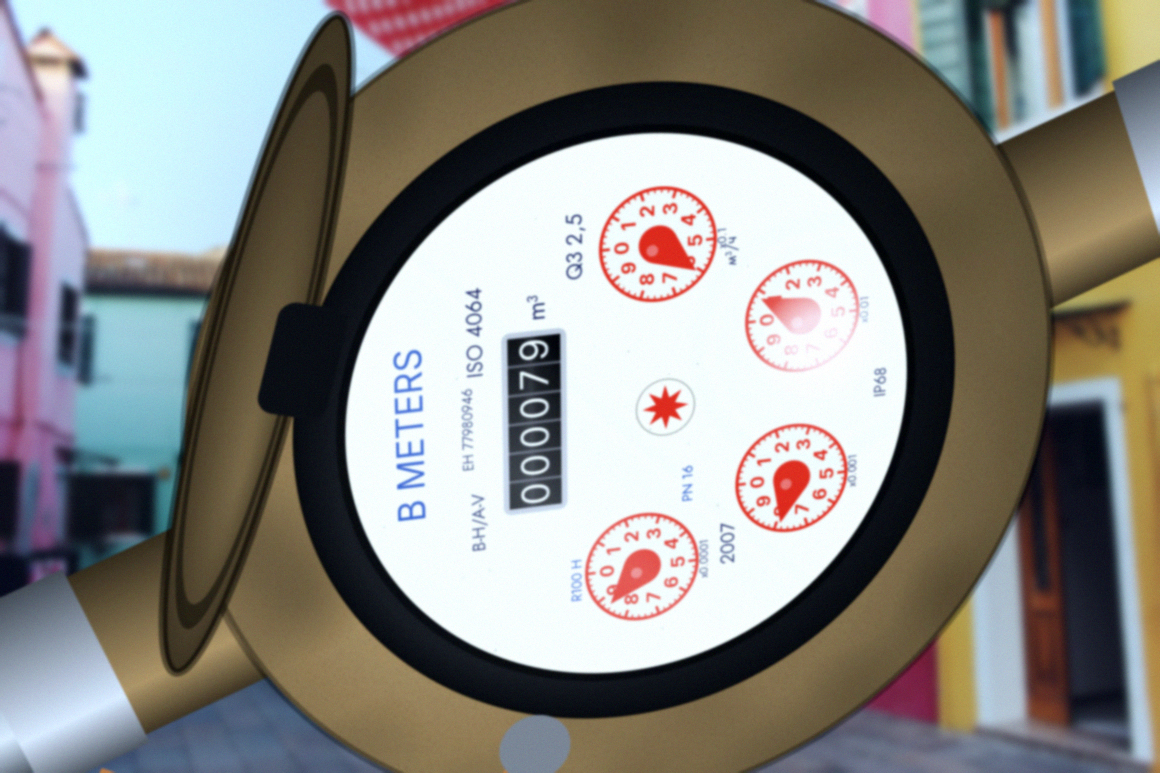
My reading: 79.6078,m³
